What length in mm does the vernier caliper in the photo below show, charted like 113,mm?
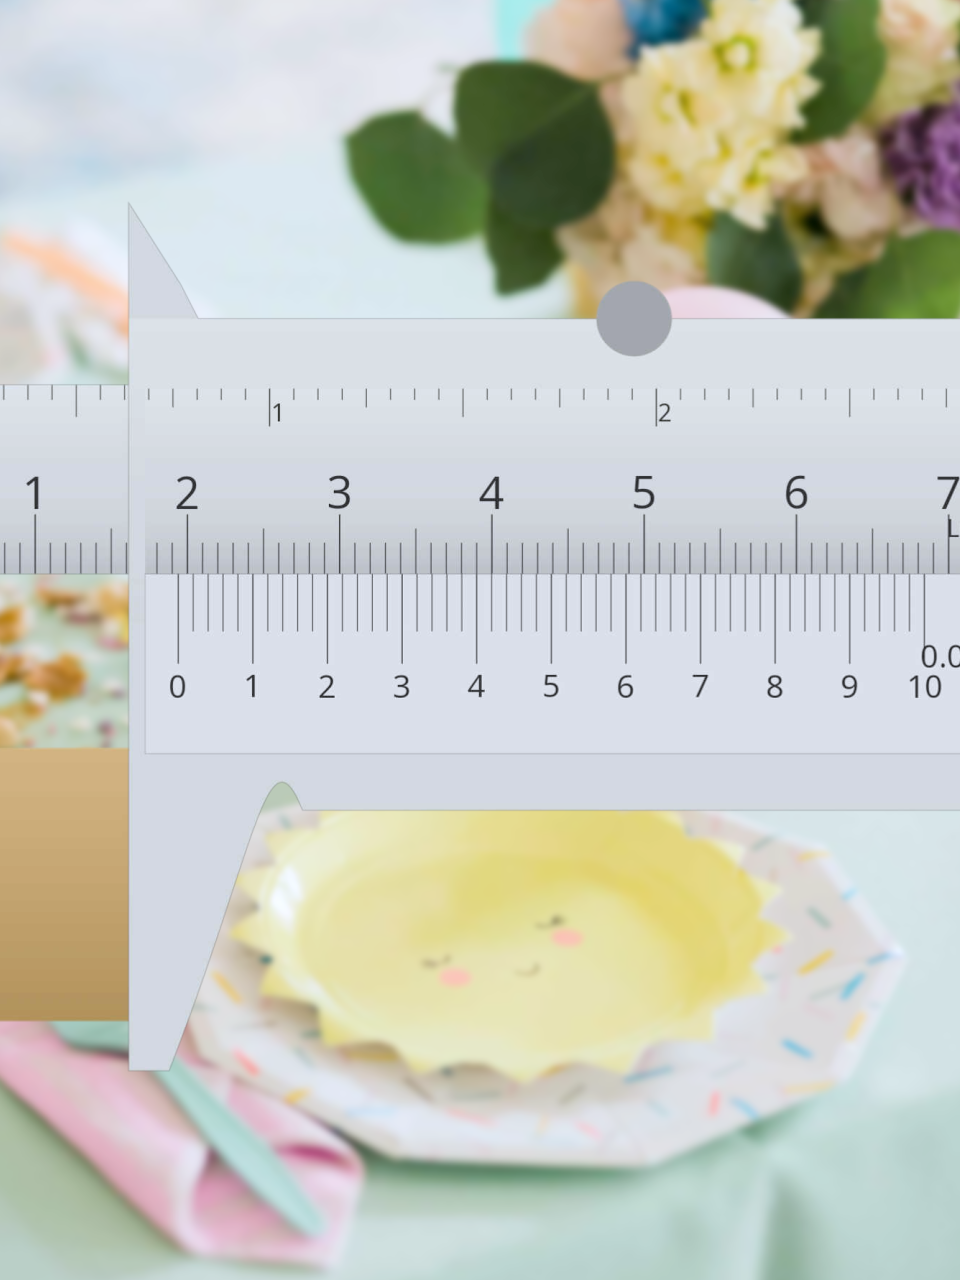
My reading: 19.4,mm
